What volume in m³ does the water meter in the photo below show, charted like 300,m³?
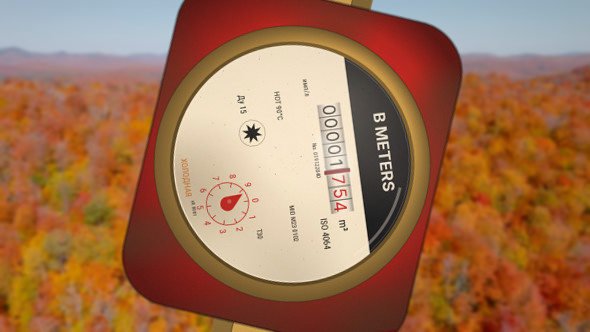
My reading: 1.7539,m³
